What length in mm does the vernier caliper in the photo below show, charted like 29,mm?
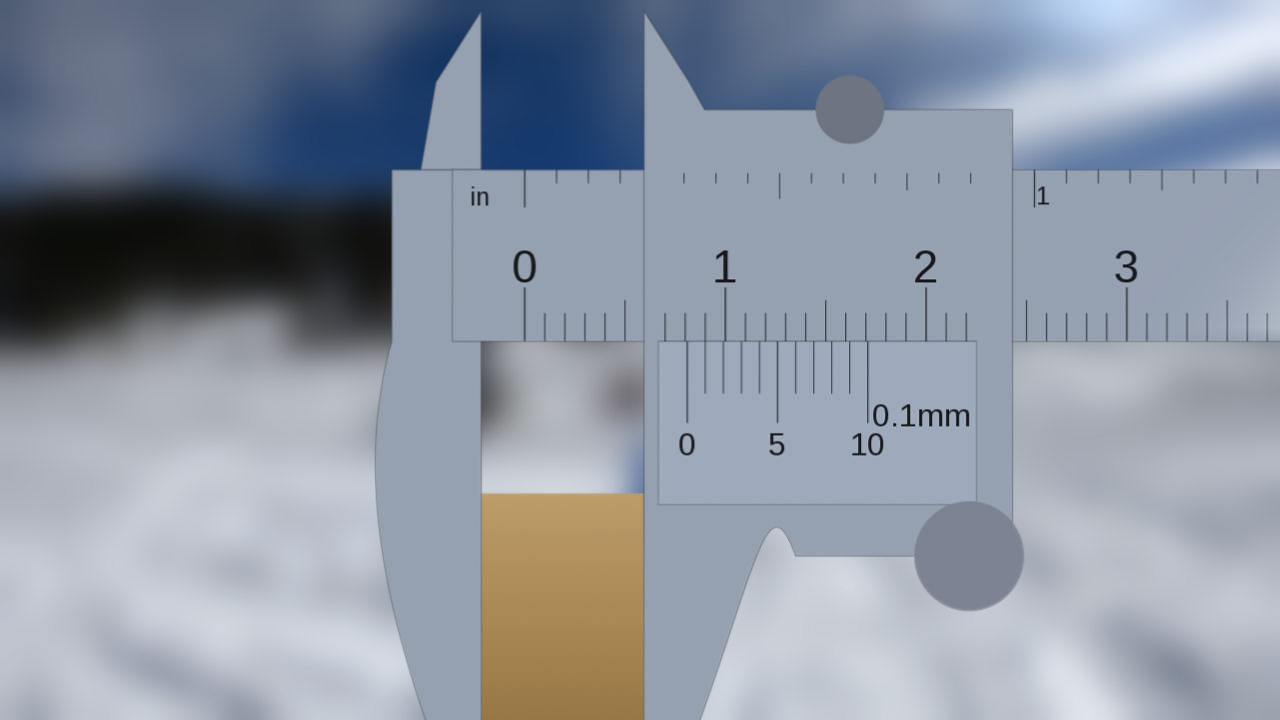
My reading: 8.1,mm
